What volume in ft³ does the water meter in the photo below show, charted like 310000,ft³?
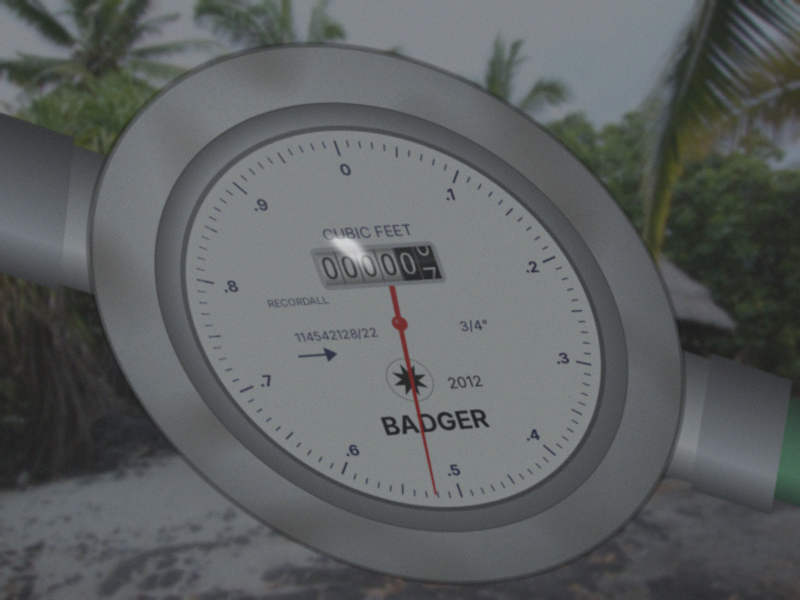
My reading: 6.52,ft³
